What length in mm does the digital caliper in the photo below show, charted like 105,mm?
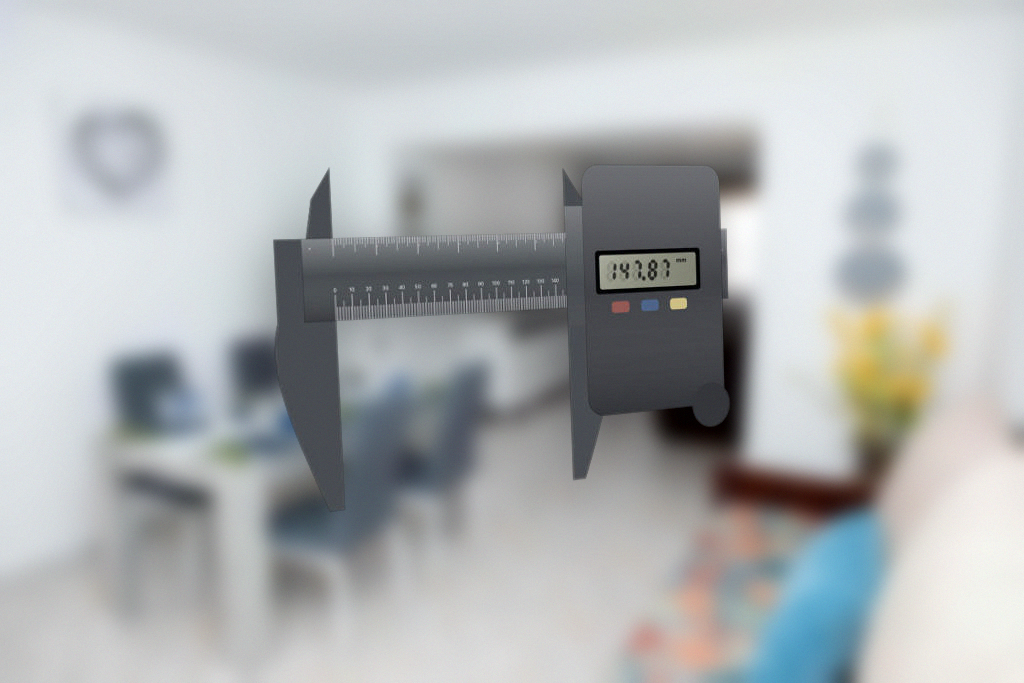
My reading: 147.87,mm
